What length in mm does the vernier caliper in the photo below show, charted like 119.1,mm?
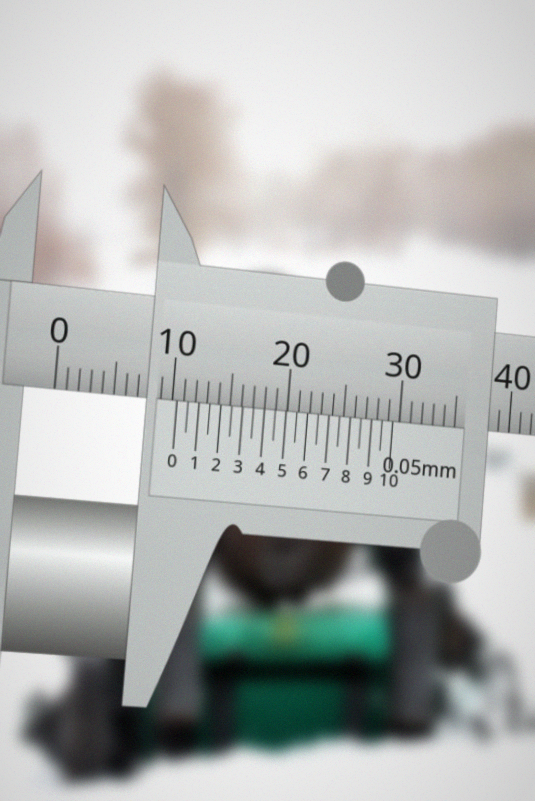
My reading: 10.4,mm
